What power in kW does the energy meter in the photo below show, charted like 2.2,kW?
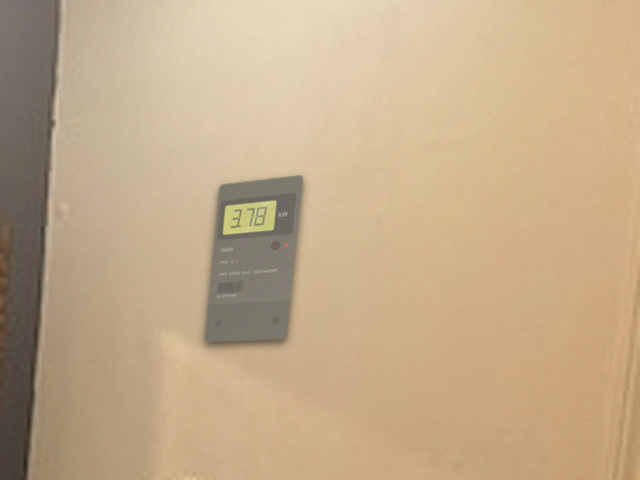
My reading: 3.78,kW
